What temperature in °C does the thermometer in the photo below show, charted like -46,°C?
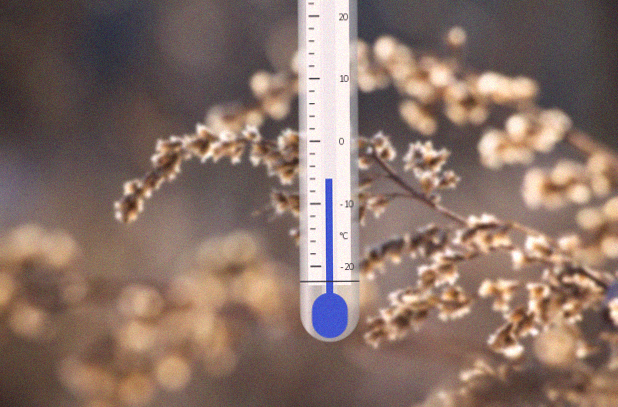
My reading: -6,°C
